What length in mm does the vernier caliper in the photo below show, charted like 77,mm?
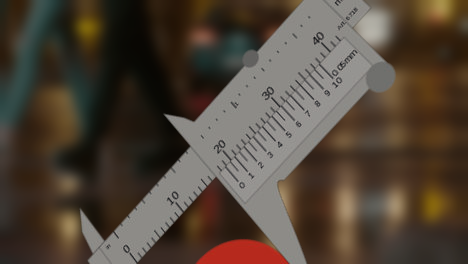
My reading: 18.8,mm
